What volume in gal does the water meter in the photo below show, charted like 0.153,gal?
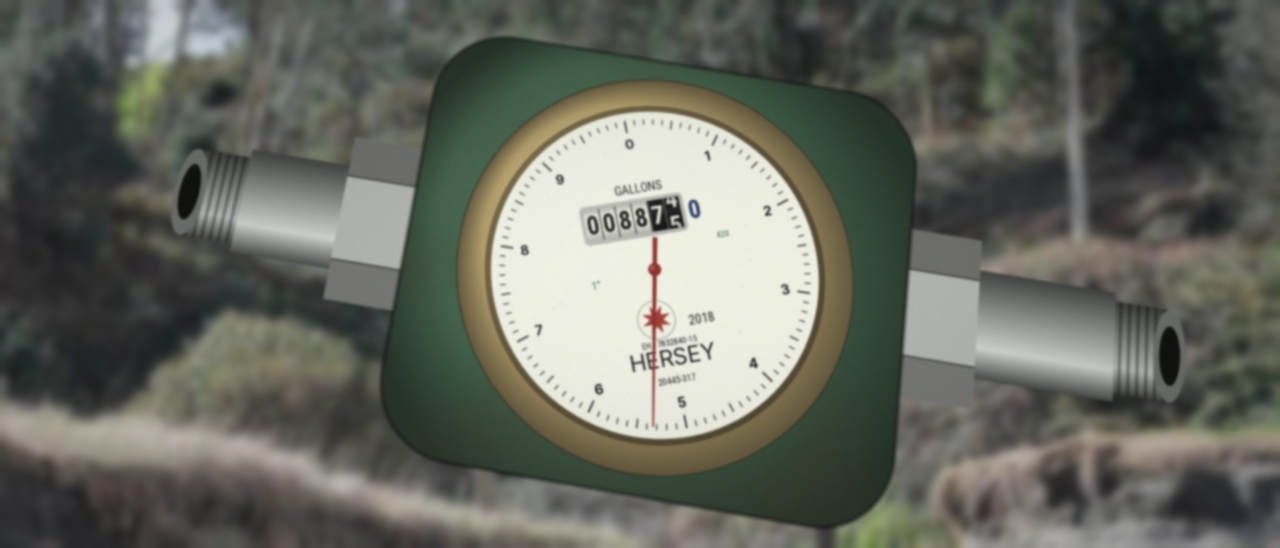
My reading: 88745.3,gal
